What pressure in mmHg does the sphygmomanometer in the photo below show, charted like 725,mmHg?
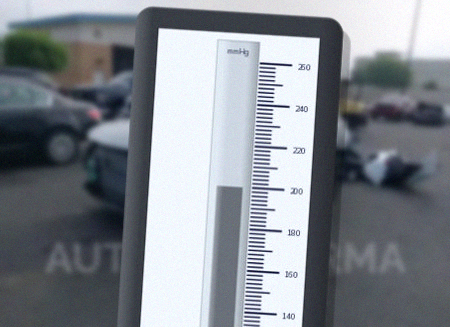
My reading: 200,mmHg
